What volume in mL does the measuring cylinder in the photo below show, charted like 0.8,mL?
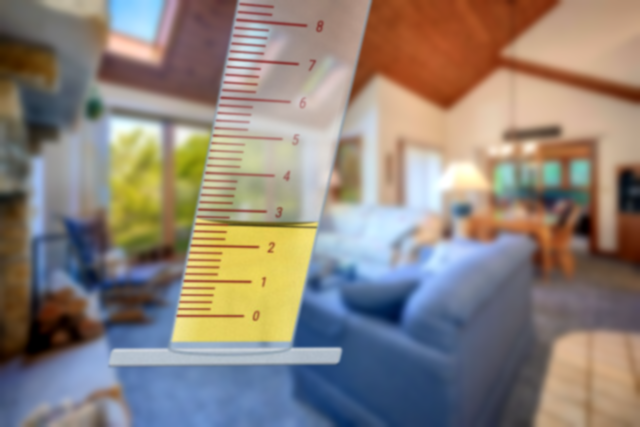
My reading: 2.6,mL
